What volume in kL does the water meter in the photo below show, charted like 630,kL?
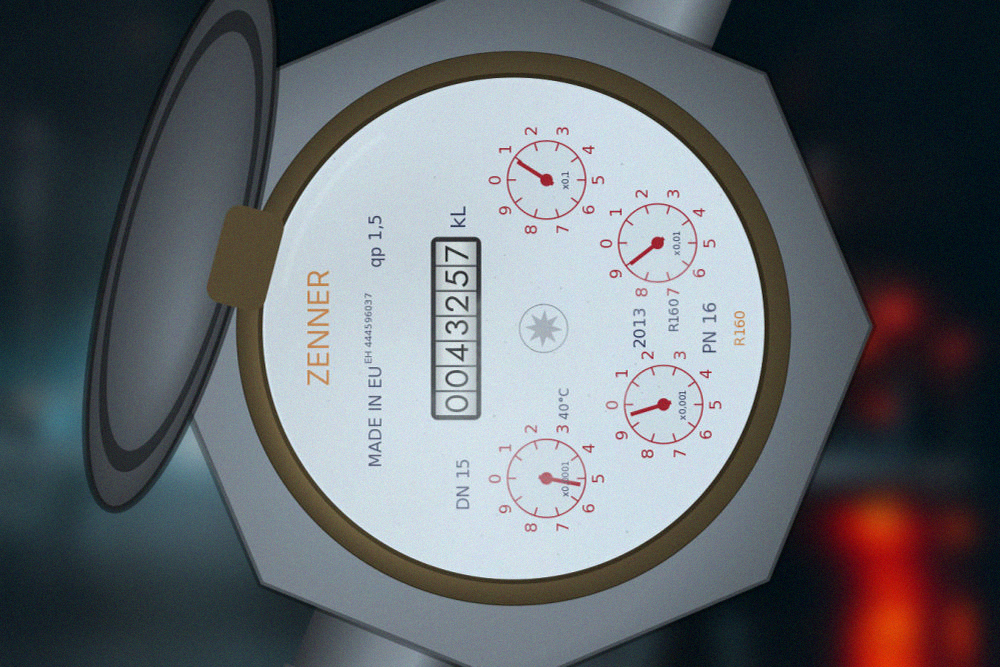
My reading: 43257.0895,kL
